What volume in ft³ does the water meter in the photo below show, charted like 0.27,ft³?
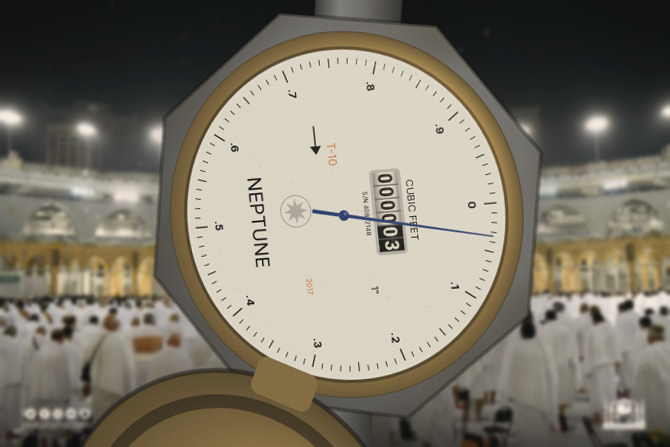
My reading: 3.03,ft³
